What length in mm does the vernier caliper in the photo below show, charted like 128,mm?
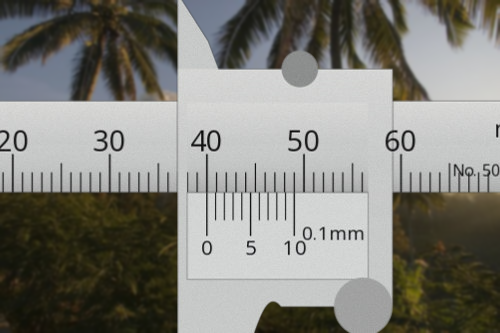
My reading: 40.0,mm
